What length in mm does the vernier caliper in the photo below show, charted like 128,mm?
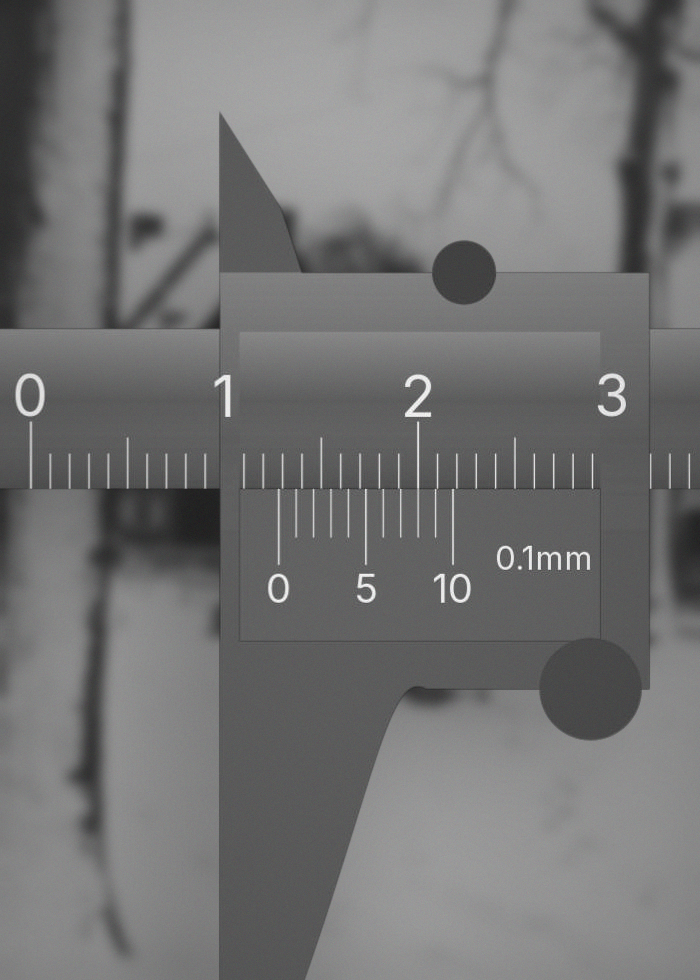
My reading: 12.8,mm
